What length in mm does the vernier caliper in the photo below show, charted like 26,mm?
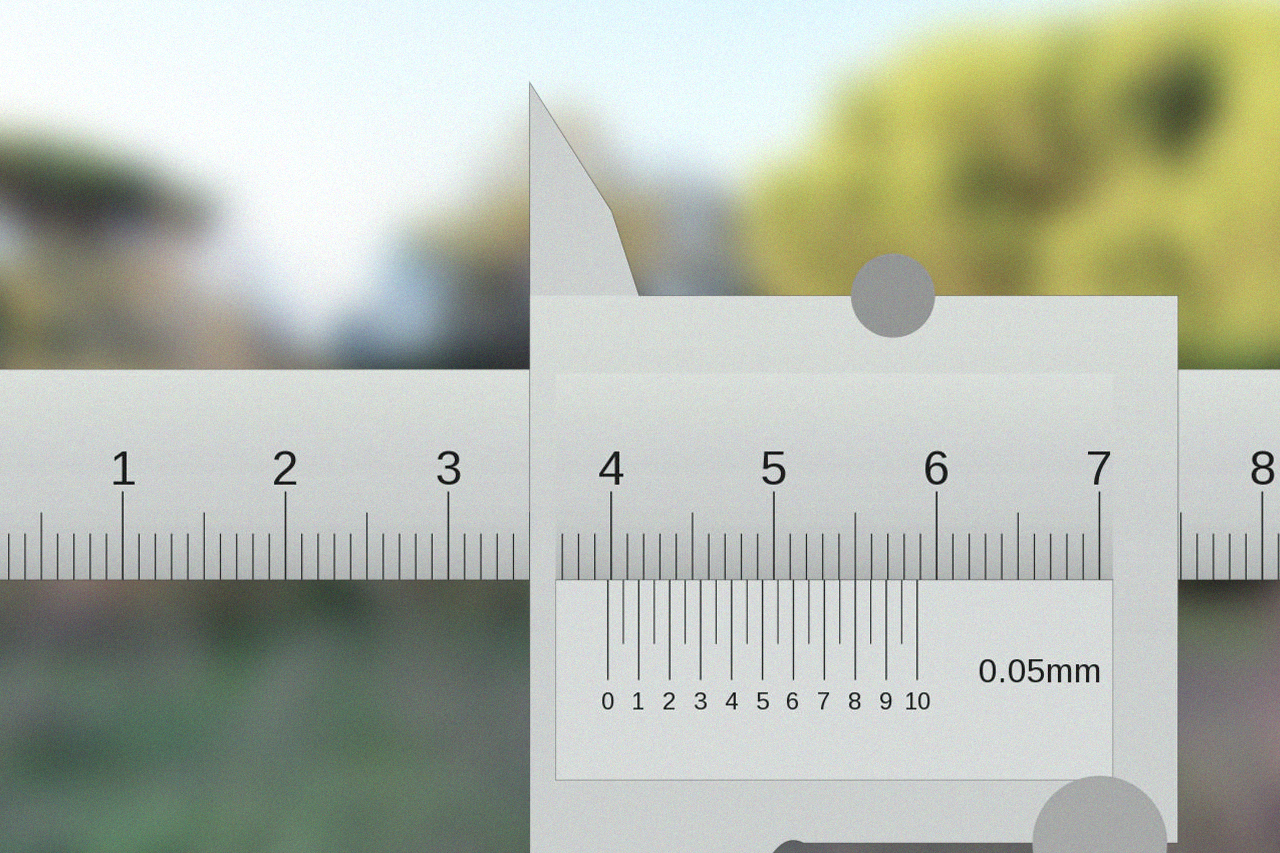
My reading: 39.8,mm
